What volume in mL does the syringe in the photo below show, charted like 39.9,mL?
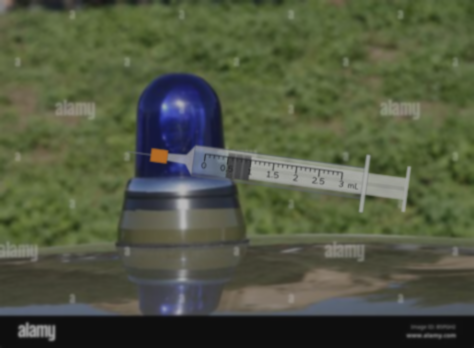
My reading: 0.5,mL
